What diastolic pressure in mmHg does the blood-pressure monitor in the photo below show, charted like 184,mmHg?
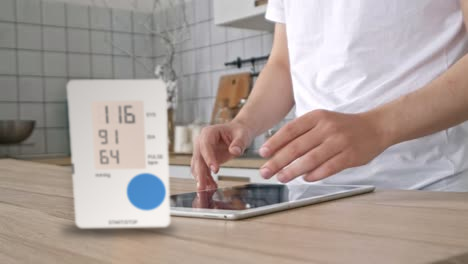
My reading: 91,mmHg
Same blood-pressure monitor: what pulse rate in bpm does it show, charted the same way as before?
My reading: 64,bpm
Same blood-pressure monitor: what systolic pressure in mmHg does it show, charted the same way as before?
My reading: 116,mmHg
